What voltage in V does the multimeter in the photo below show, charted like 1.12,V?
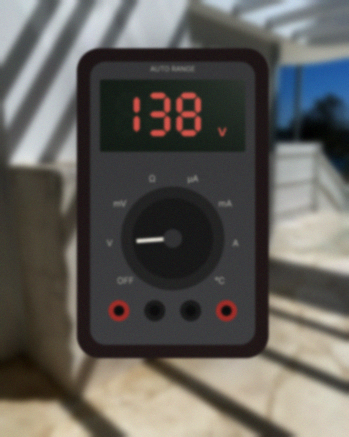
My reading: 138,V
